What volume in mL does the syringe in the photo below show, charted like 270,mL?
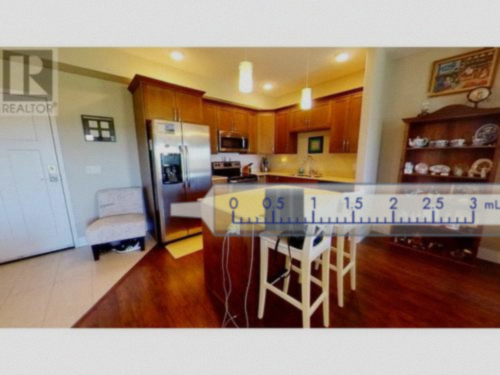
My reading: 0.4,mL
